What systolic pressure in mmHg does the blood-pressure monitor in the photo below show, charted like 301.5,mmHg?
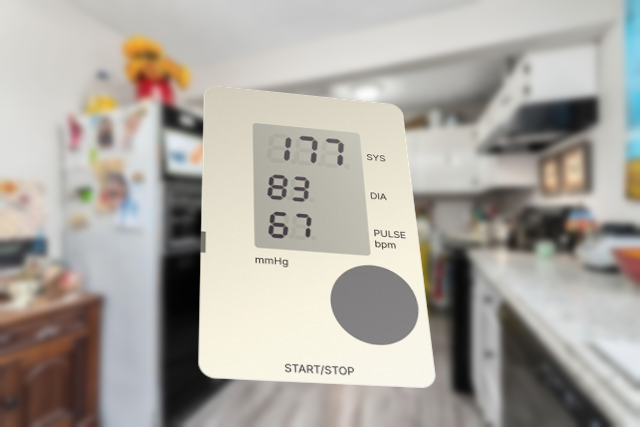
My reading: 177,mmHg
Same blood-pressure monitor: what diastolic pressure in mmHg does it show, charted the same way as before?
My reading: 83,mmHg
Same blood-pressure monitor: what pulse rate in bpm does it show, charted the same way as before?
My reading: 67,bpm
